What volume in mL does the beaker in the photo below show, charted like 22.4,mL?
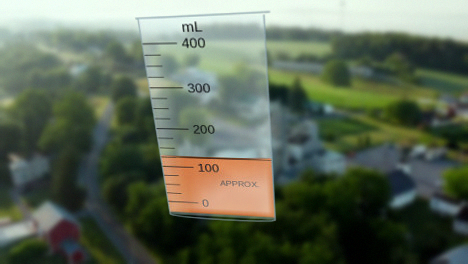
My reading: 125,mL
